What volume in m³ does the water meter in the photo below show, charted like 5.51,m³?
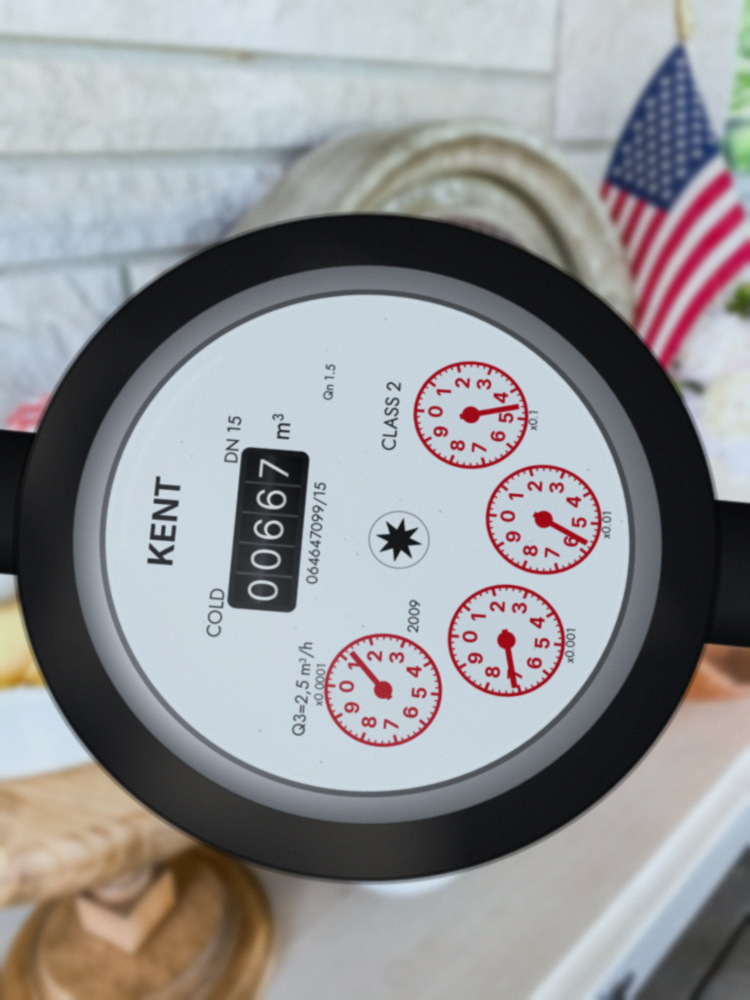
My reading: 667.4571,m³
